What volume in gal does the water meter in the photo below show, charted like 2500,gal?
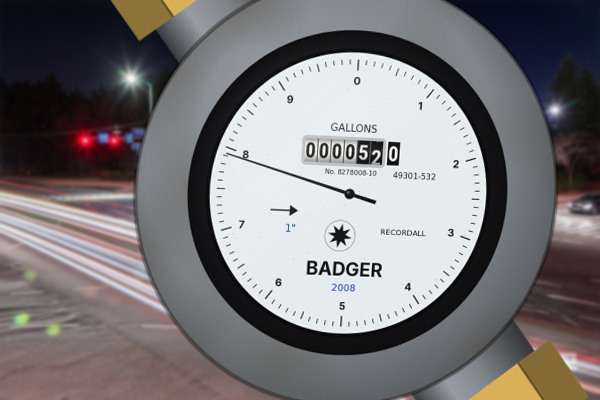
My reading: 517.9,gal
